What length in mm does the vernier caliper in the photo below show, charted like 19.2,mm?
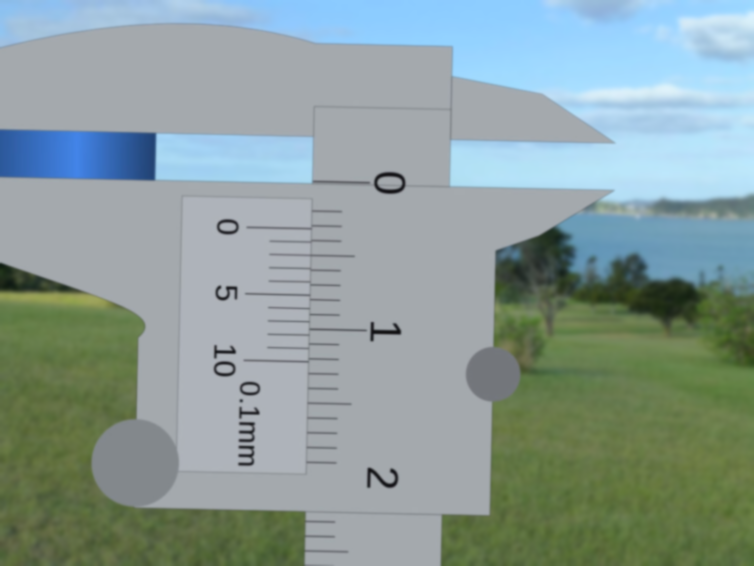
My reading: 3.2,mm
